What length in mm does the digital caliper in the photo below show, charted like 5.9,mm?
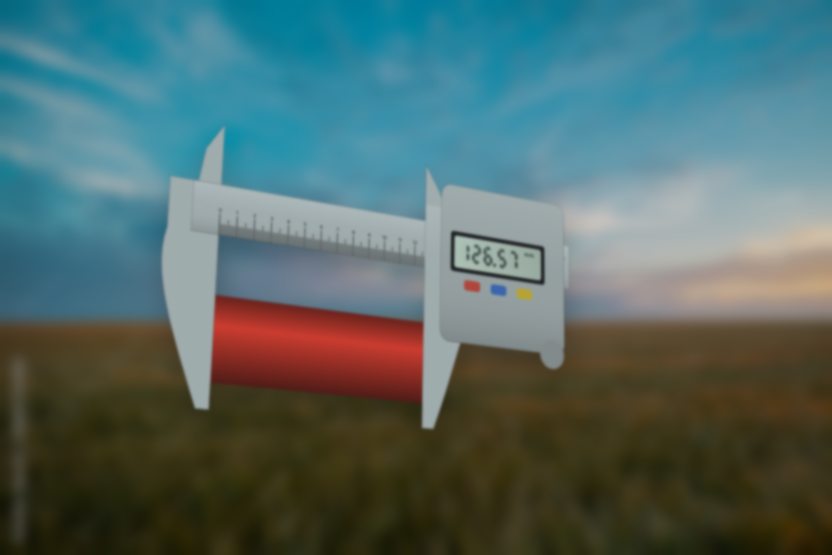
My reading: 126.57,mm
